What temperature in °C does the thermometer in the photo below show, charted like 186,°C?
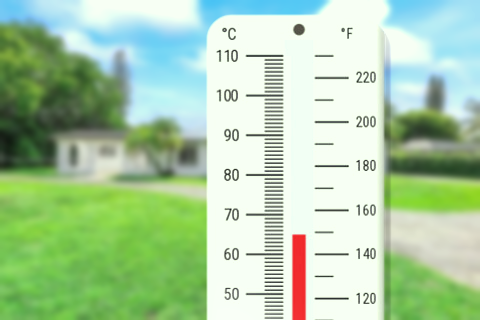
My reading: 65,°C
